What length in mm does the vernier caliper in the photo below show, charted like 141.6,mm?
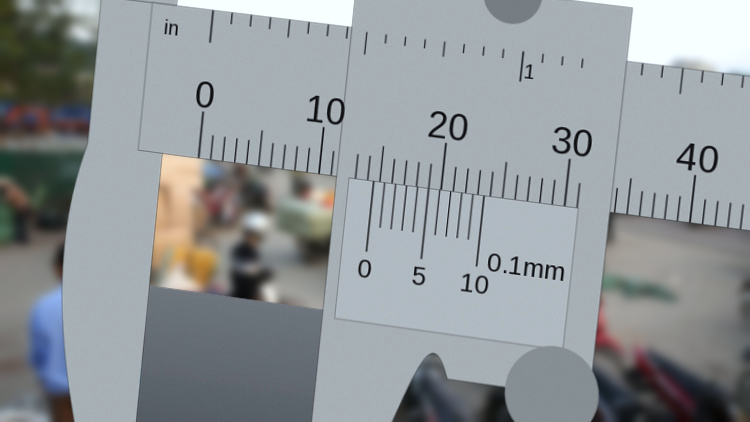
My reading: 14.5,mm
